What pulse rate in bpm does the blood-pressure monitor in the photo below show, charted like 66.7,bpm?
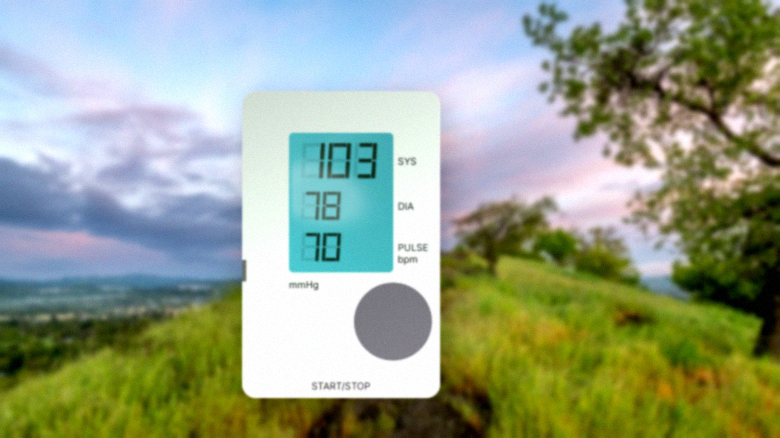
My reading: 70,bpm
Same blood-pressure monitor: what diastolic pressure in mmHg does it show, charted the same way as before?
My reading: 78,mmHg
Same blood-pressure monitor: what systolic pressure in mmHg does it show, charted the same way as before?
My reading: 103,mmHg
